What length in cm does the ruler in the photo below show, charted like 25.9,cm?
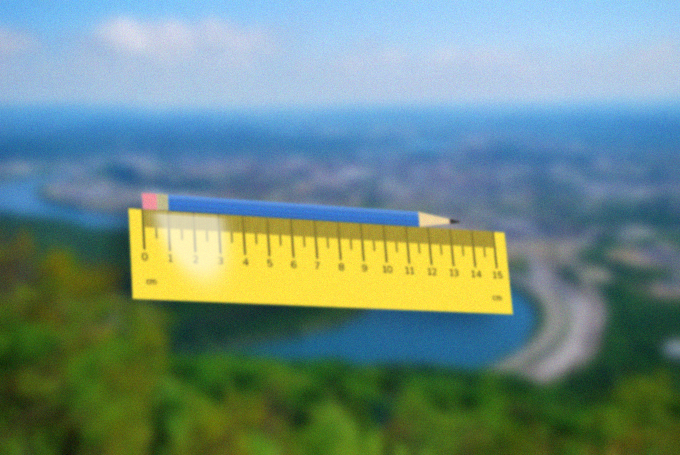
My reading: 13.5,cm
